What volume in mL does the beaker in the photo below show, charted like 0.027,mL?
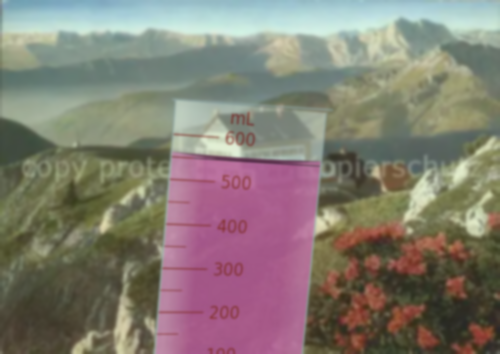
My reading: 550,mL
